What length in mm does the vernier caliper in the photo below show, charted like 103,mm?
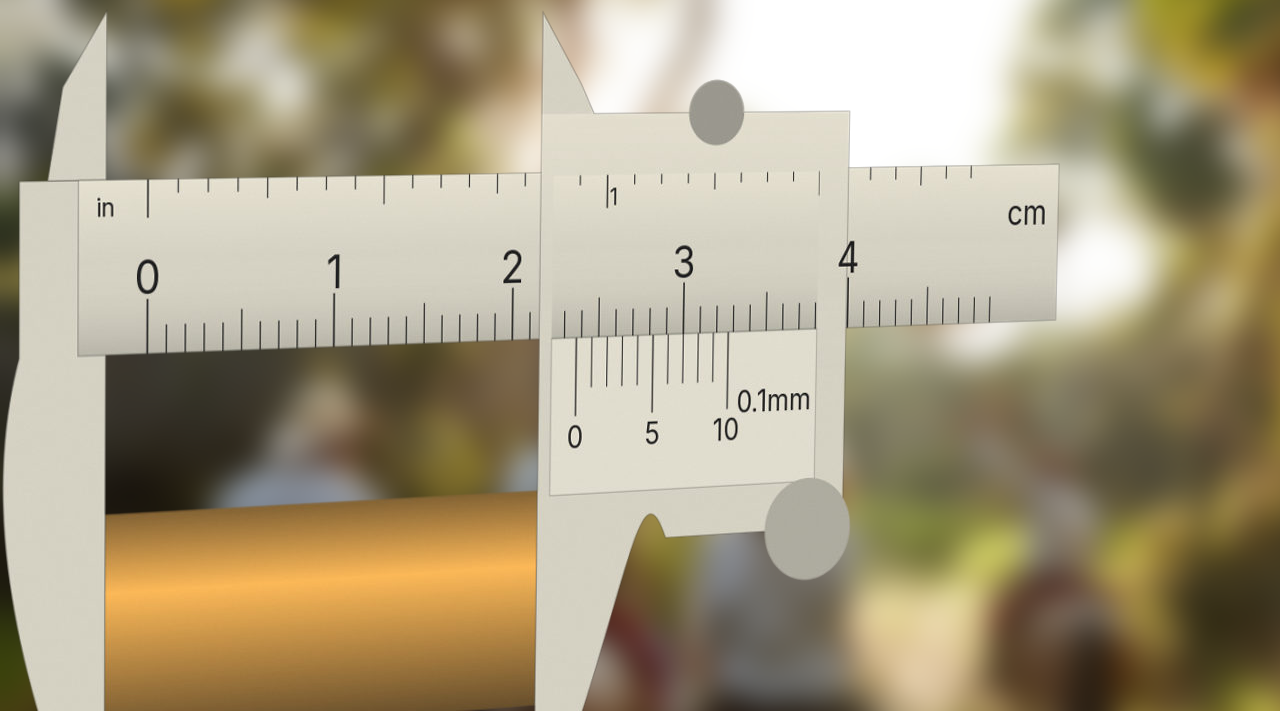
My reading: 23.7,mm
